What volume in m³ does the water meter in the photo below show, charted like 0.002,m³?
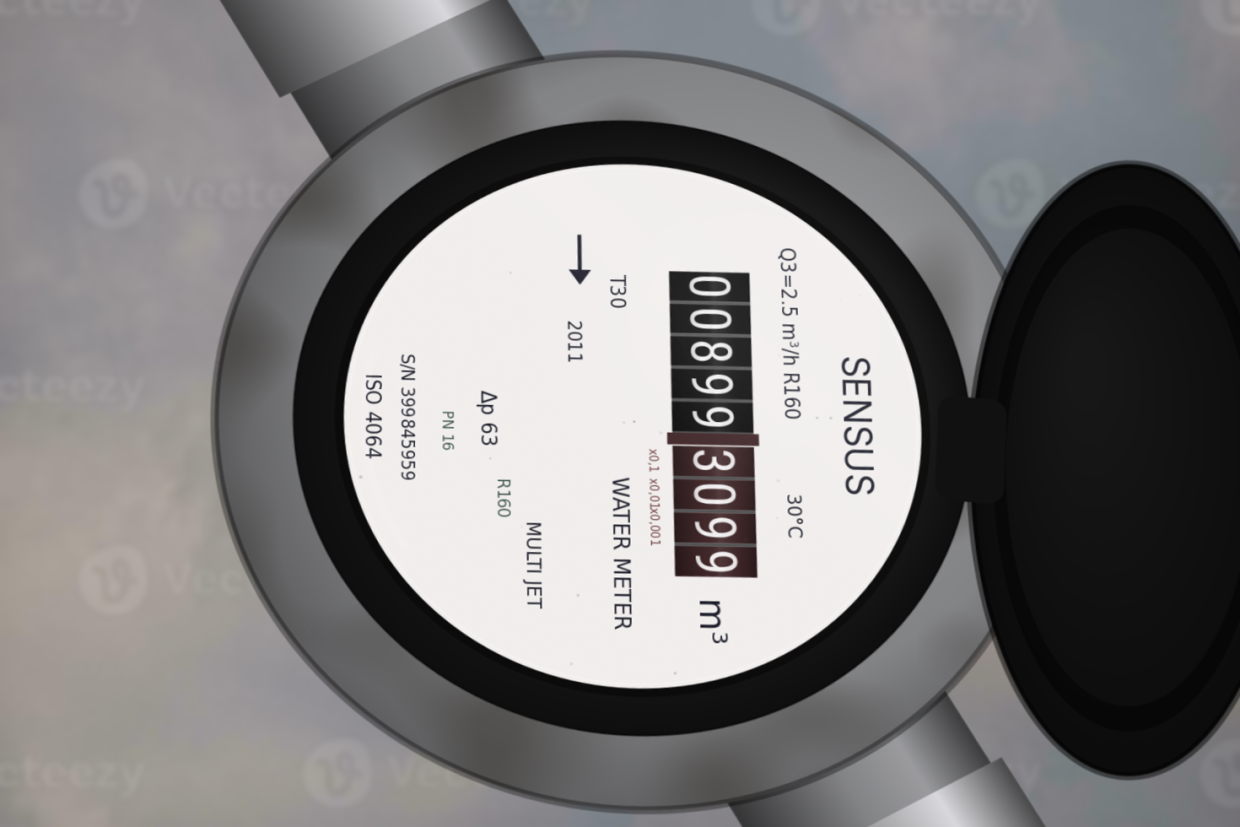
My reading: 899.3099,m³
